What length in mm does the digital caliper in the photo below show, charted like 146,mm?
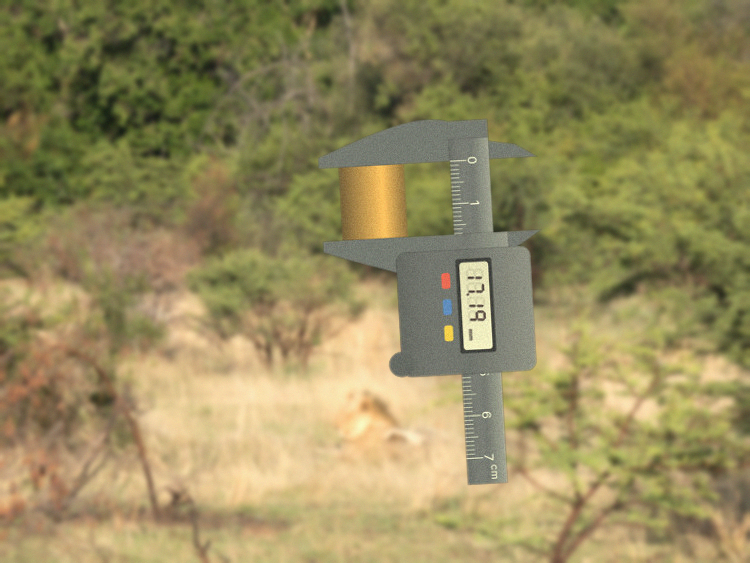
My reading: 17.19,mm
